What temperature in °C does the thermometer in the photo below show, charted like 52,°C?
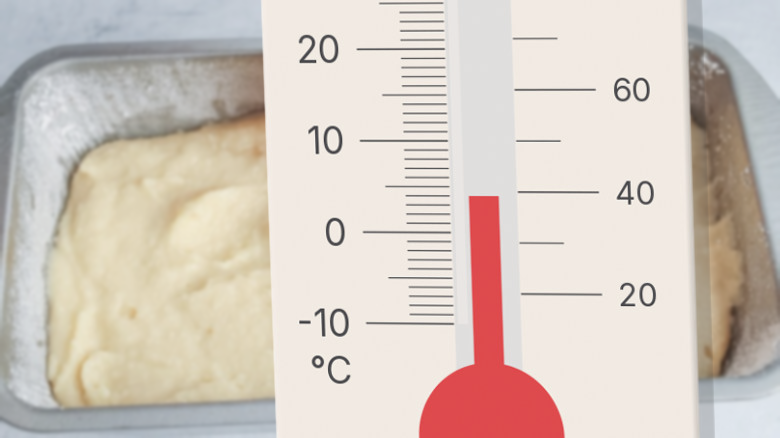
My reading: 4,°C
